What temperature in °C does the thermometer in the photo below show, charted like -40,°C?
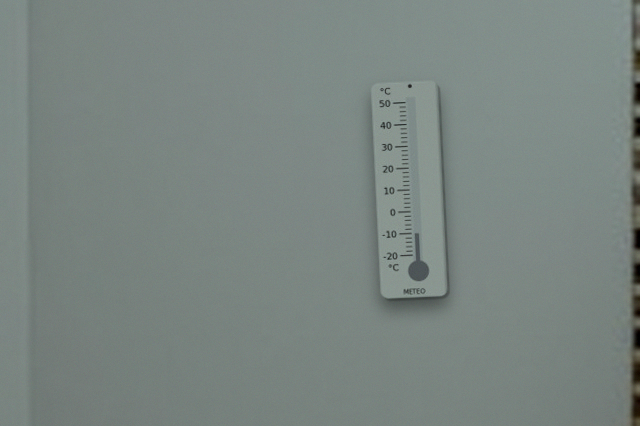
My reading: -10,°C
